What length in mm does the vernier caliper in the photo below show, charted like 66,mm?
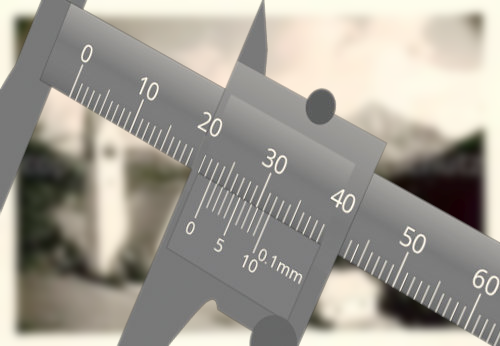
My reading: 23.0,mm
